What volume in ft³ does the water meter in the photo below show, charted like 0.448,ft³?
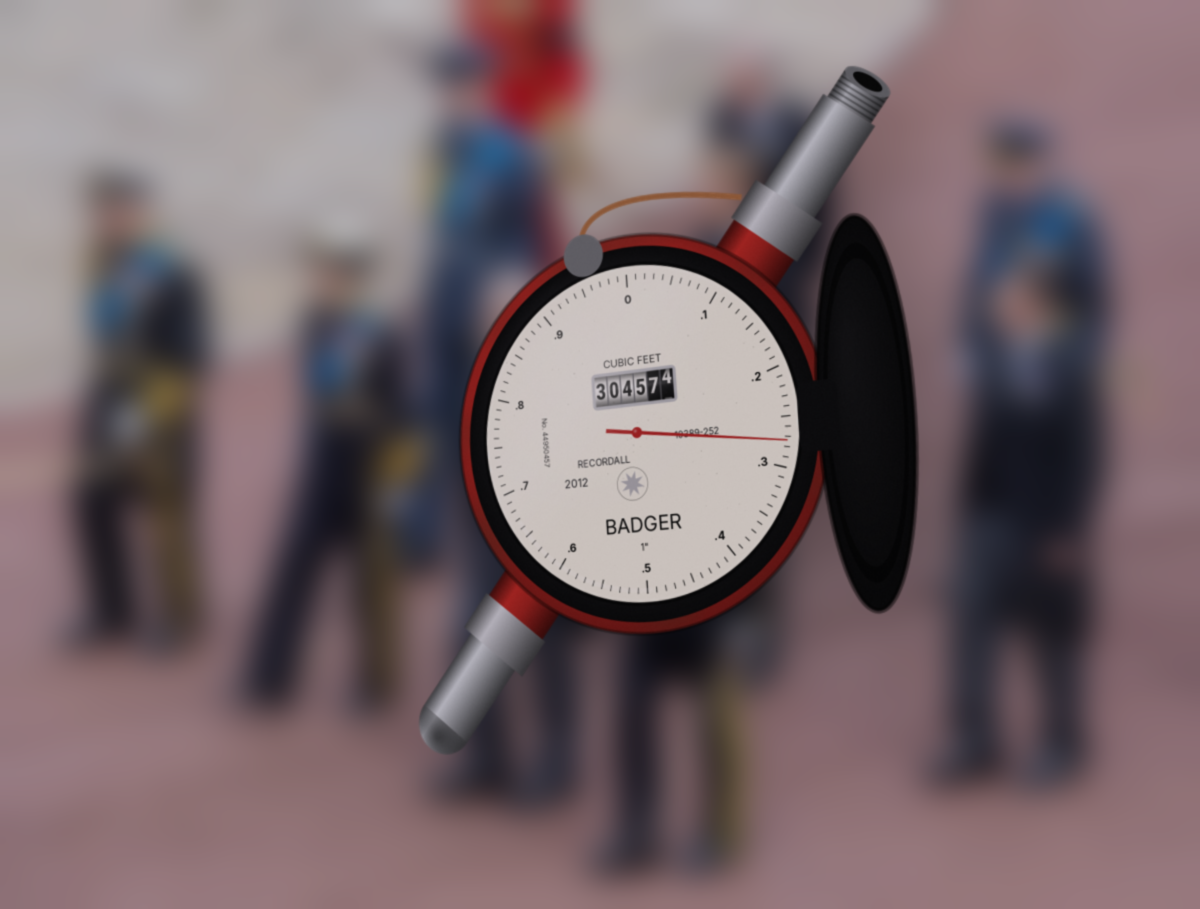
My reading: 304574.27,ft³
